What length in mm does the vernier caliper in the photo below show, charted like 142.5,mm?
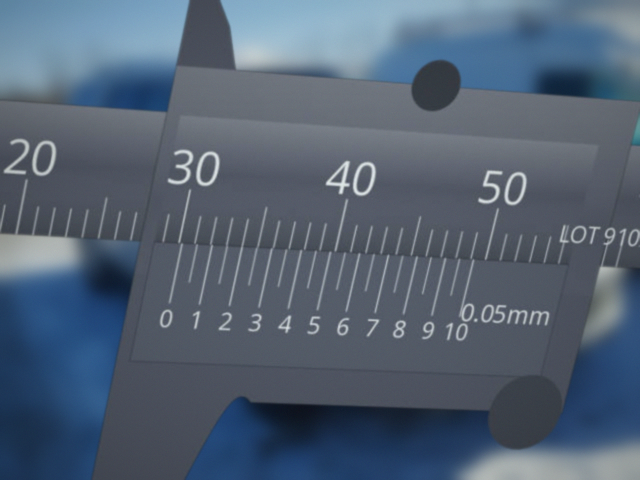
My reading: 30.2,mm
